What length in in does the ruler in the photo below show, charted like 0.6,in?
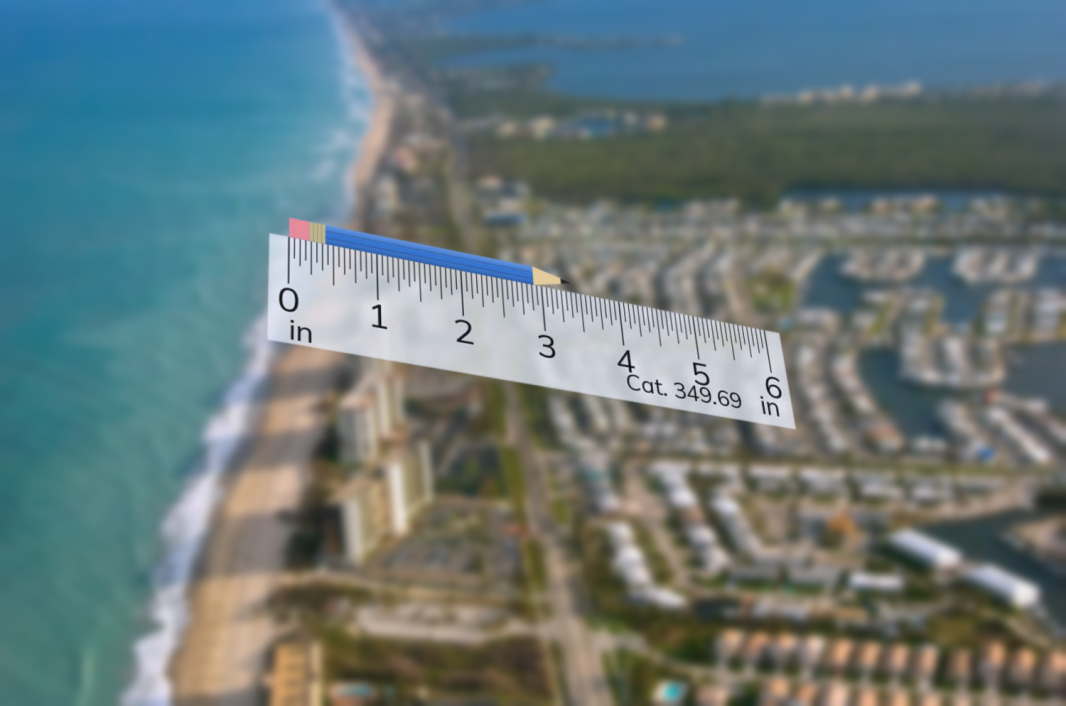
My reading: 3.375,in
